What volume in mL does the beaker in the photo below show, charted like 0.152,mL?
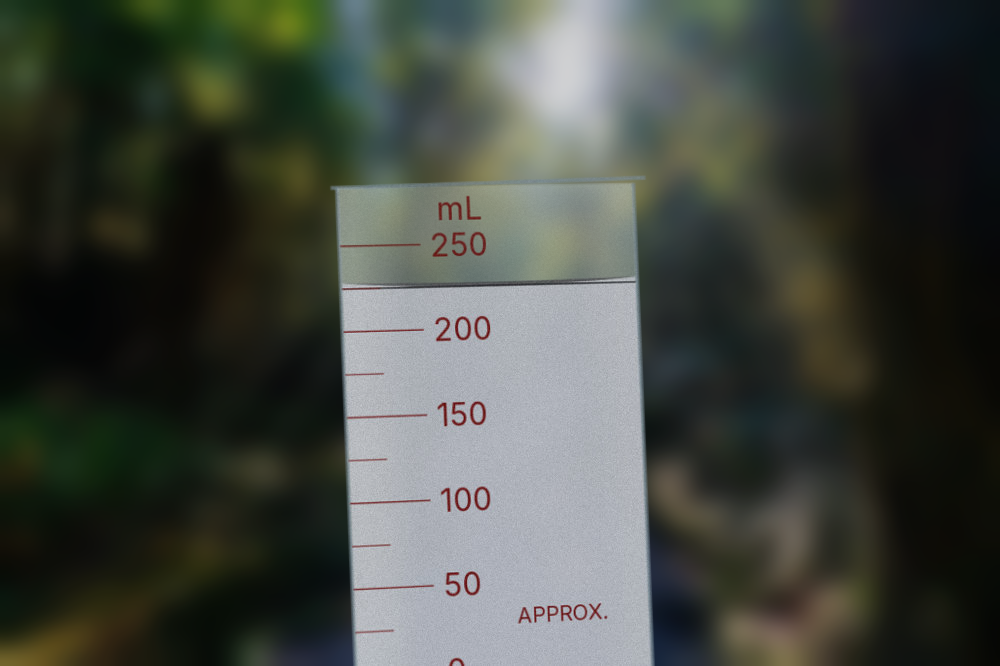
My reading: 225,mL
